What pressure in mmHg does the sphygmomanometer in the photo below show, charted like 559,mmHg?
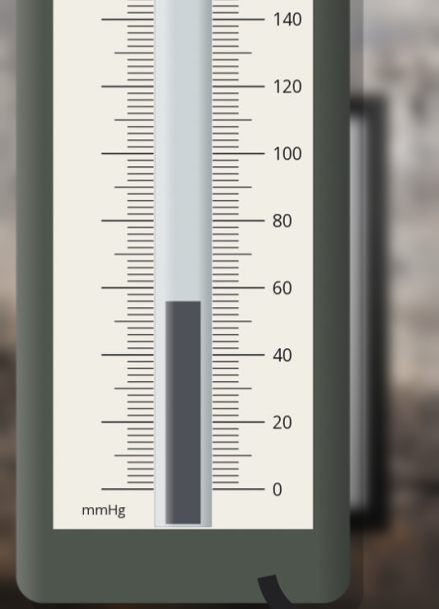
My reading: 56,mmHg
